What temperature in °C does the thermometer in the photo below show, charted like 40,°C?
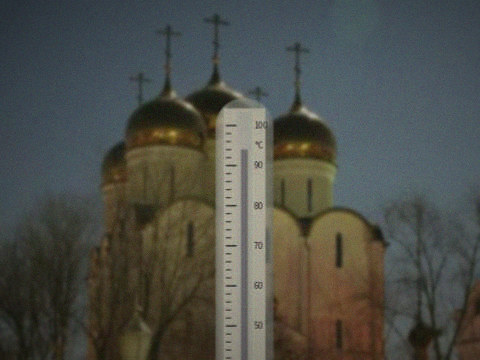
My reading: 94,°C
